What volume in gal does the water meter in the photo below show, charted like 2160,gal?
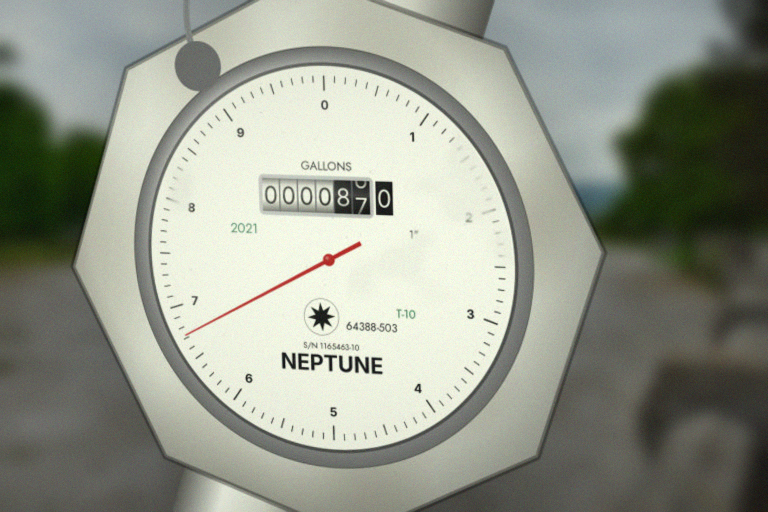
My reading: 866.7,gal
